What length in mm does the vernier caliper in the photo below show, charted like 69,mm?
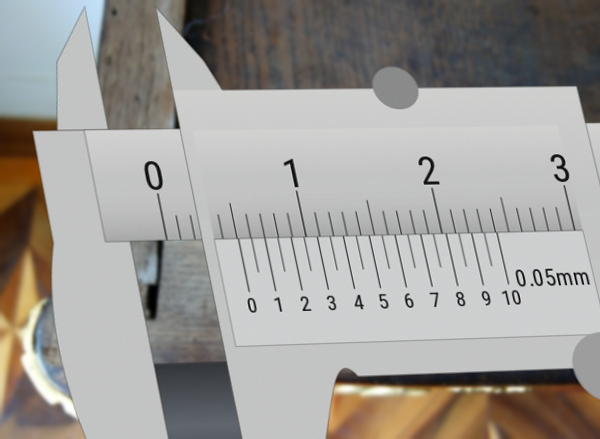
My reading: 5.1,mm
